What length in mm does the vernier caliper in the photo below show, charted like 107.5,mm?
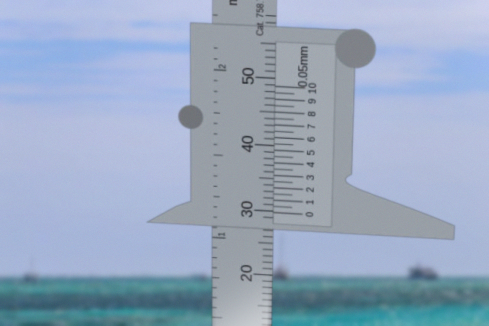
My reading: 29.8,mm
